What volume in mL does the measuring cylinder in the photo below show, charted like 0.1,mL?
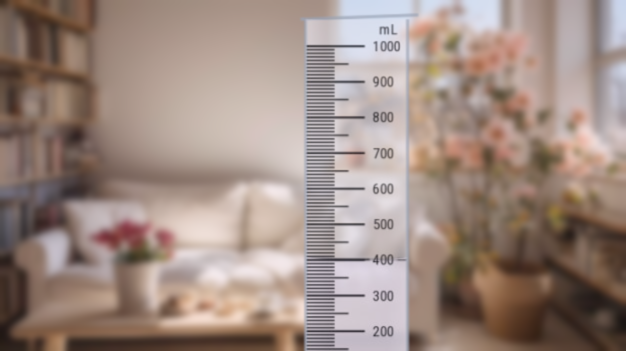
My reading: 400,mL
